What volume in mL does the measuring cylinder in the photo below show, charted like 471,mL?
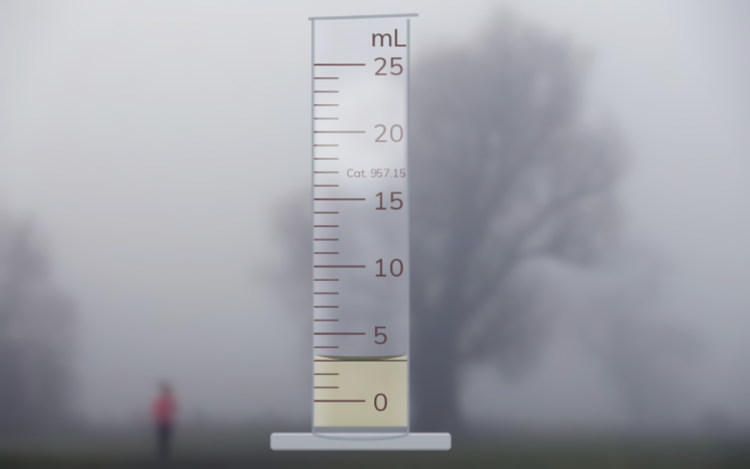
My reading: 3,mL
